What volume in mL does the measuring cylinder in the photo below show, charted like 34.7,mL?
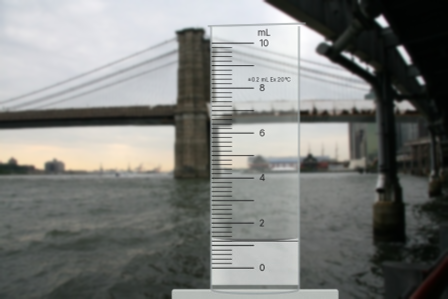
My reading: 1.2,mL
